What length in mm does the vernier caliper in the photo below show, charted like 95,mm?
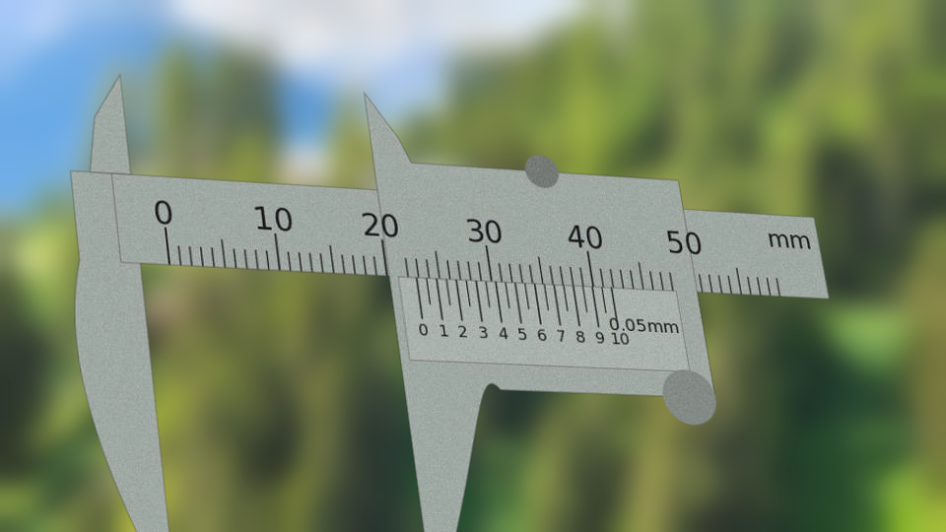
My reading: 22.8,mm
